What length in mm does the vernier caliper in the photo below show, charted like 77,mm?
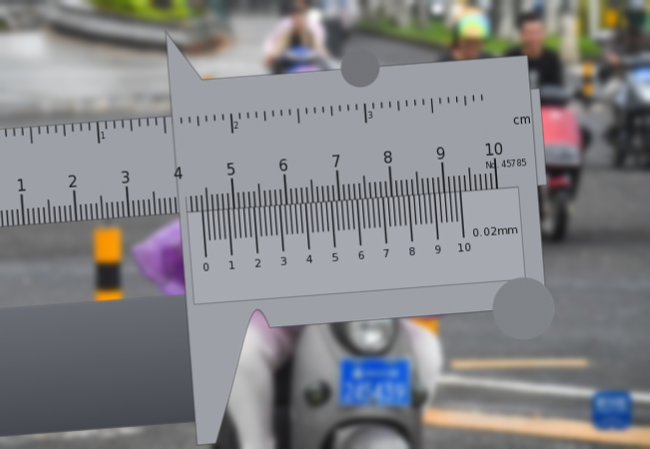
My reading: 44.0,mm
